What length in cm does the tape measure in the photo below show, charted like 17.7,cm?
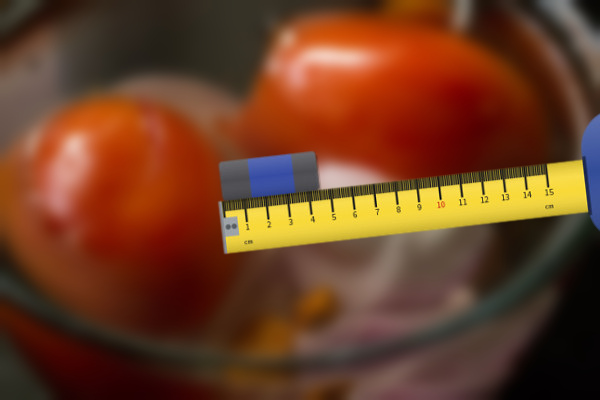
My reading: 4.5,cm
